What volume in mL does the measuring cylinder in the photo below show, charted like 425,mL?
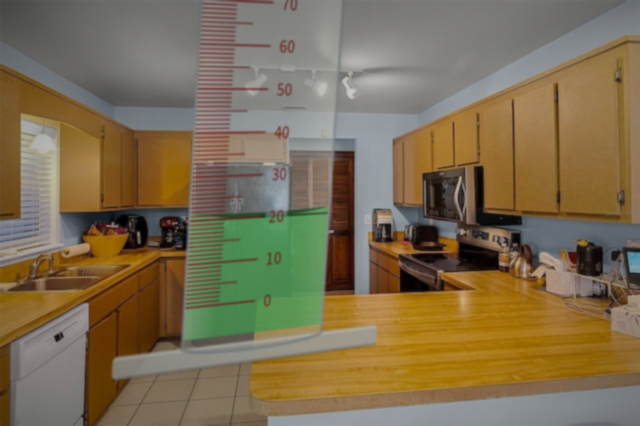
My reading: 20,mL
